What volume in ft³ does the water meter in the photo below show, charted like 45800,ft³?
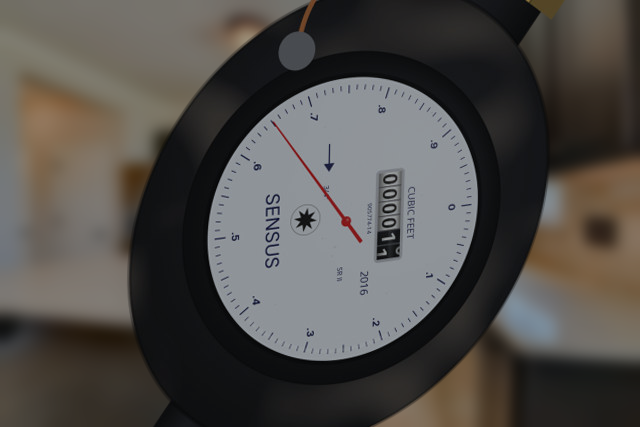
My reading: 10.65,ft³
